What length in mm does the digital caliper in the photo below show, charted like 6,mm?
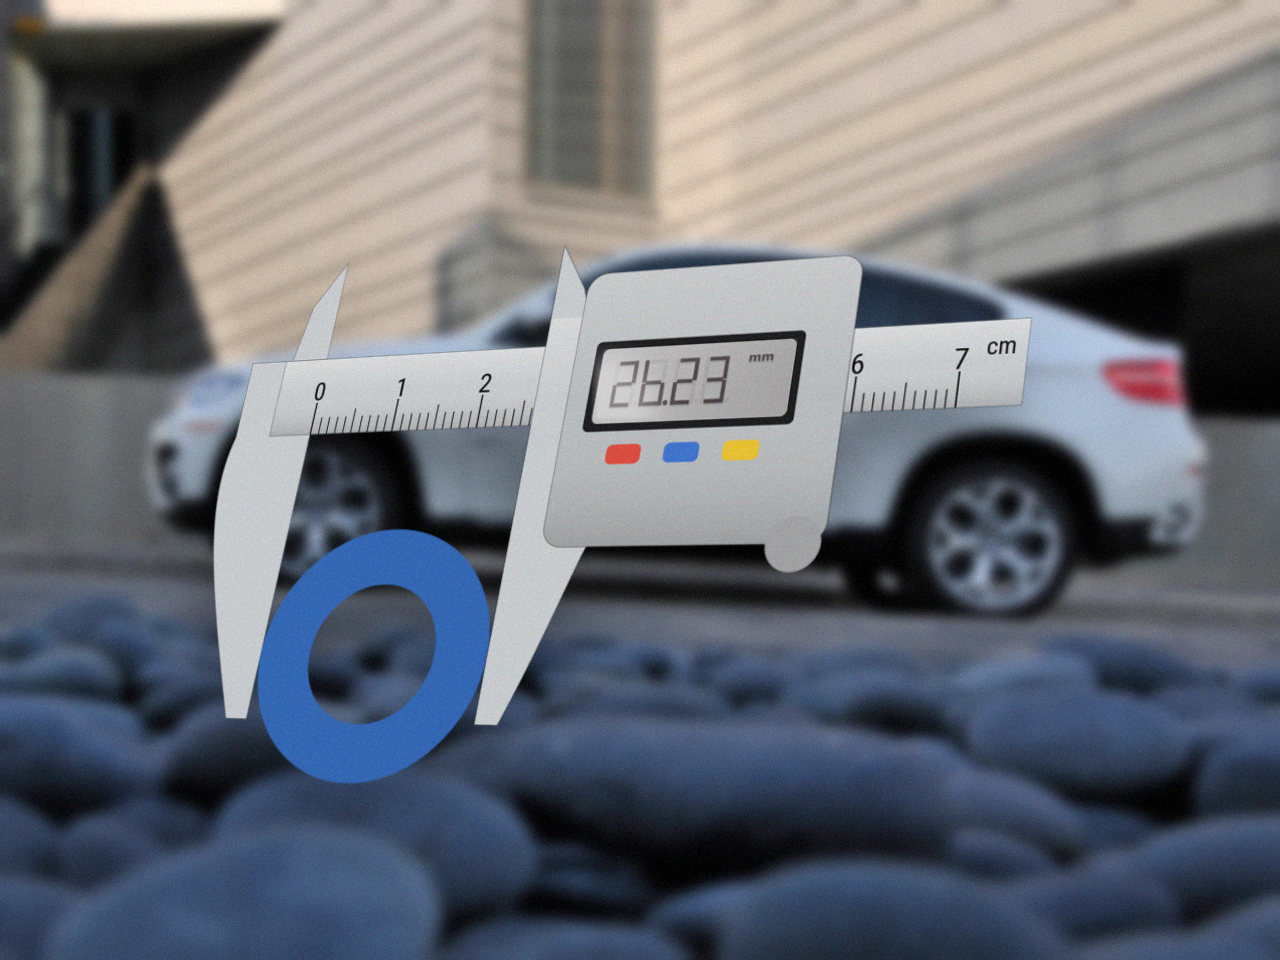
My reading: 26.23,mm
